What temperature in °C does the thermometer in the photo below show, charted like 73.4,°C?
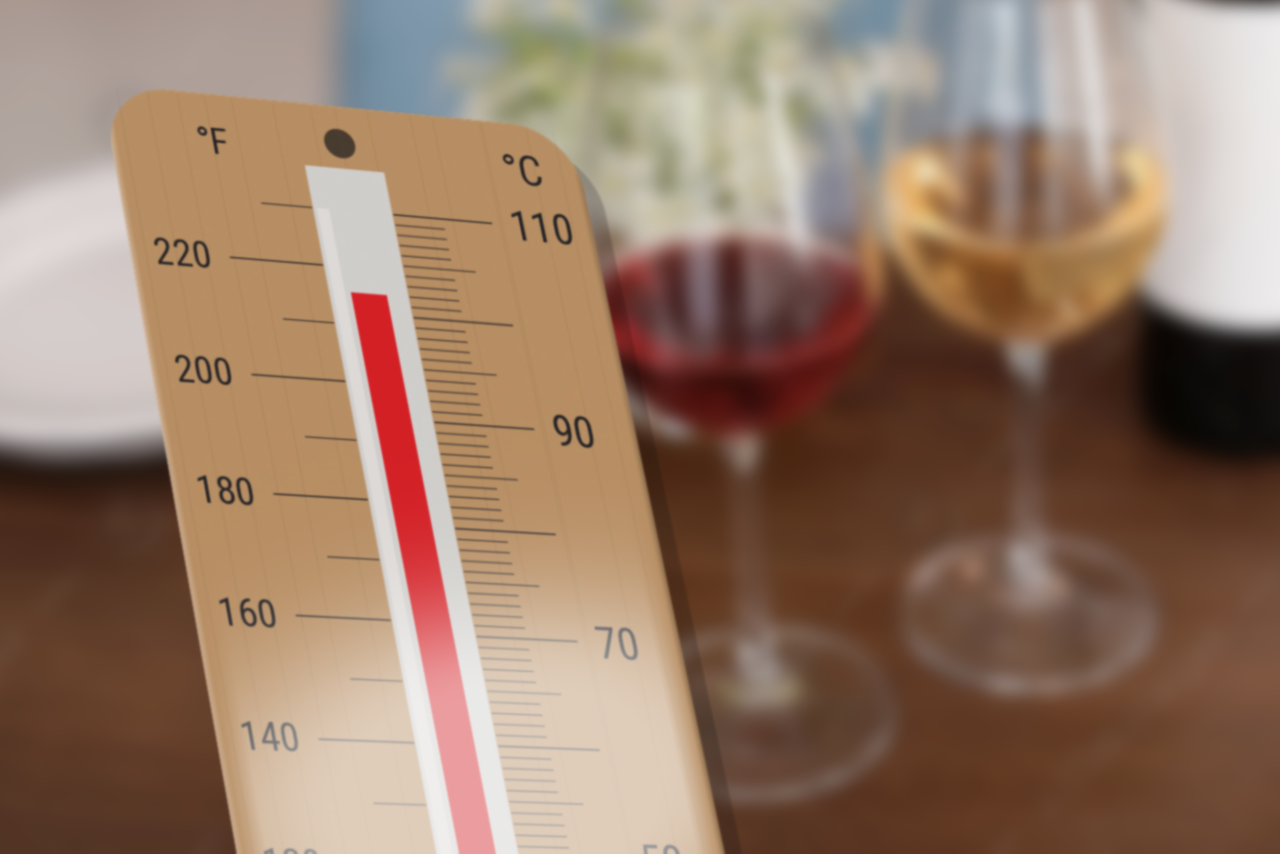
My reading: 102,°C
